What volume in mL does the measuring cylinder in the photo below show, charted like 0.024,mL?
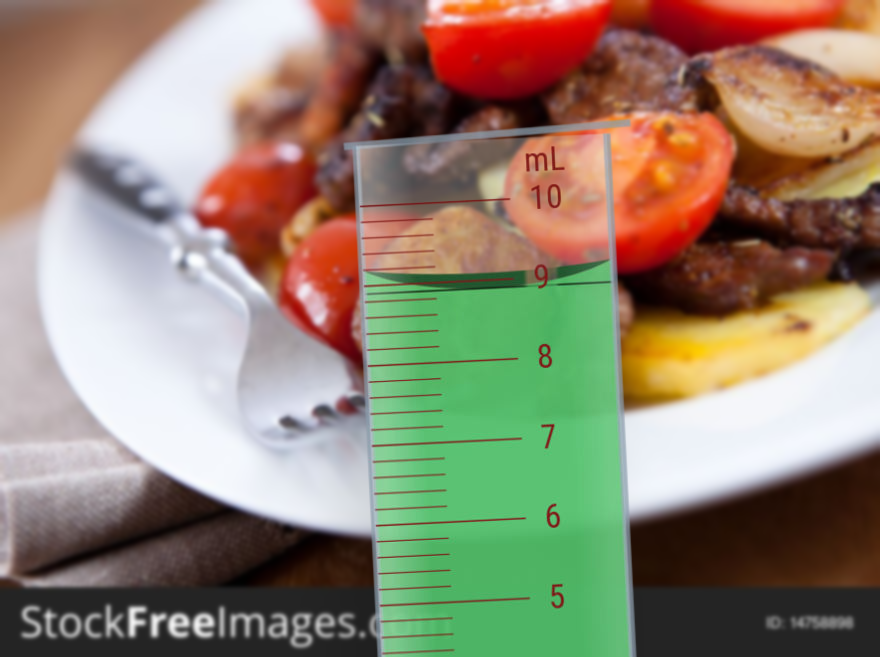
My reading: 8.9,mL
